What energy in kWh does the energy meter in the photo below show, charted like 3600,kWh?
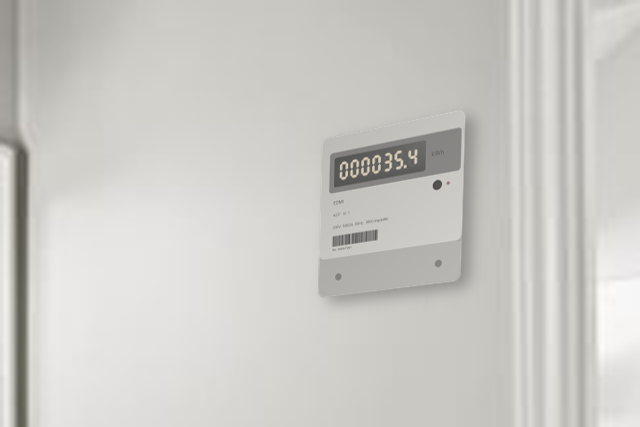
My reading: 35.4,kWh
